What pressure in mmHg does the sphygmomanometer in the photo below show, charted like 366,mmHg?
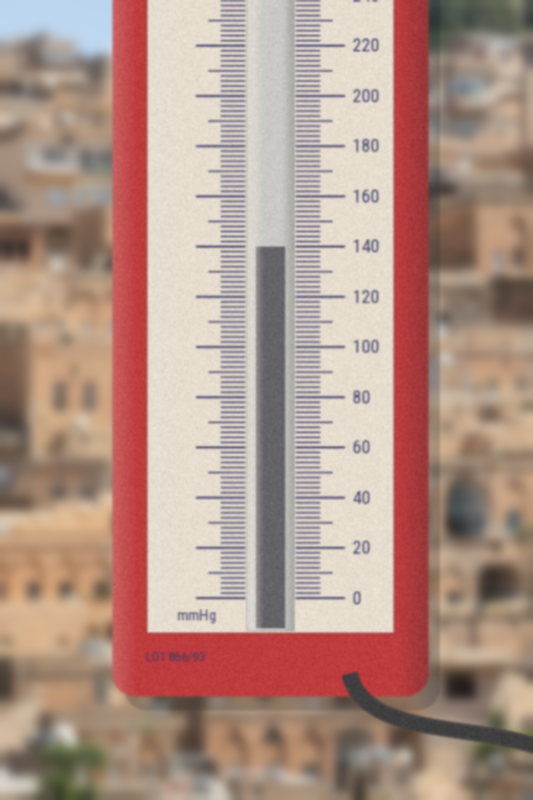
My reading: 140,mmHg
